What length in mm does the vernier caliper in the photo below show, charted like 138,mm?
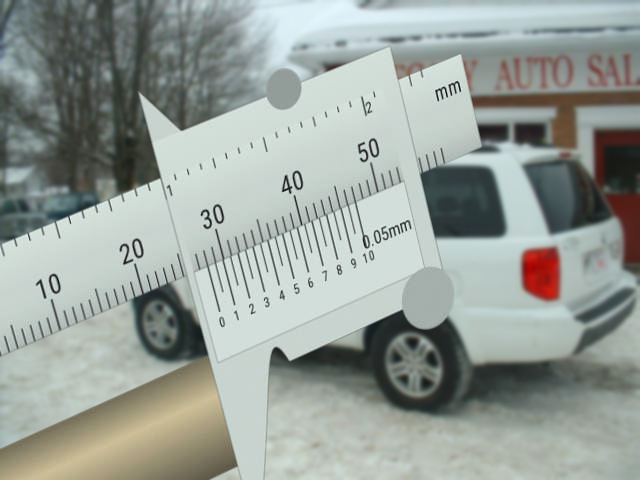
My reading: 28.0,mm
